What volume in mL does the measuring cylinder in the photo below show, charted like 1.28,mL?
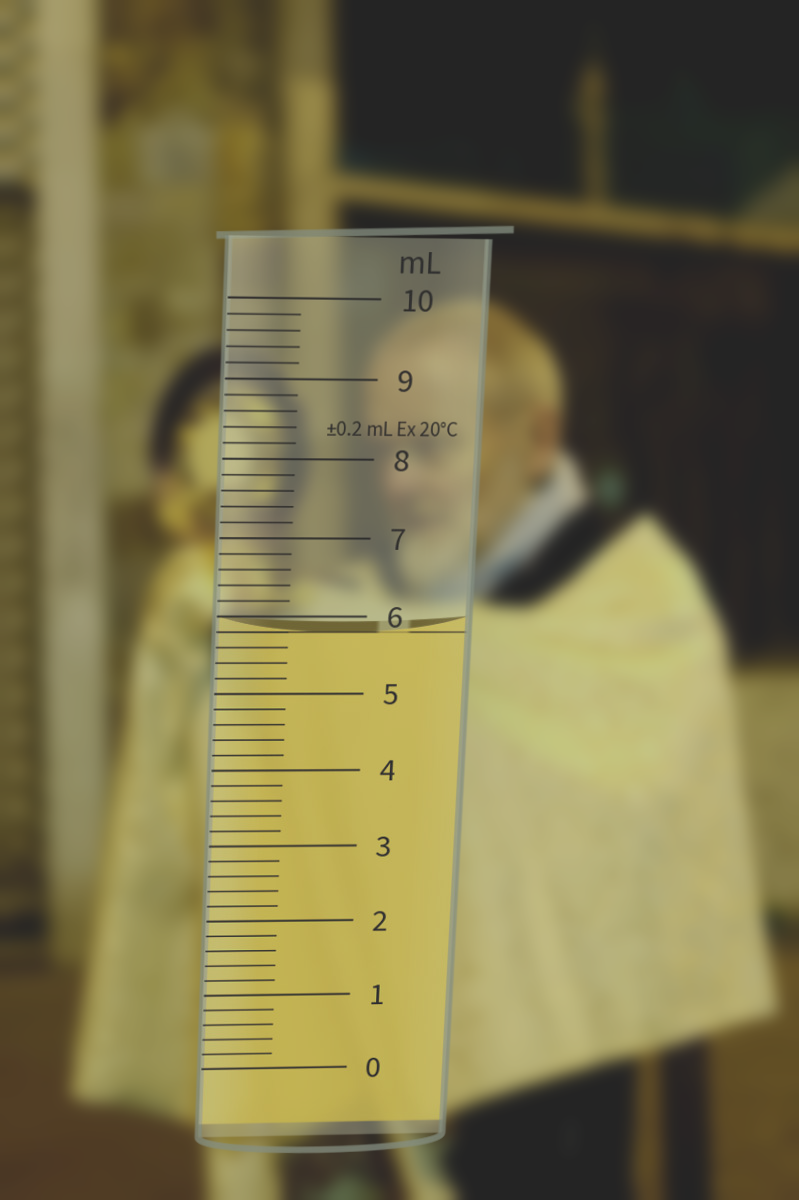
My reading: 5.8,mL
